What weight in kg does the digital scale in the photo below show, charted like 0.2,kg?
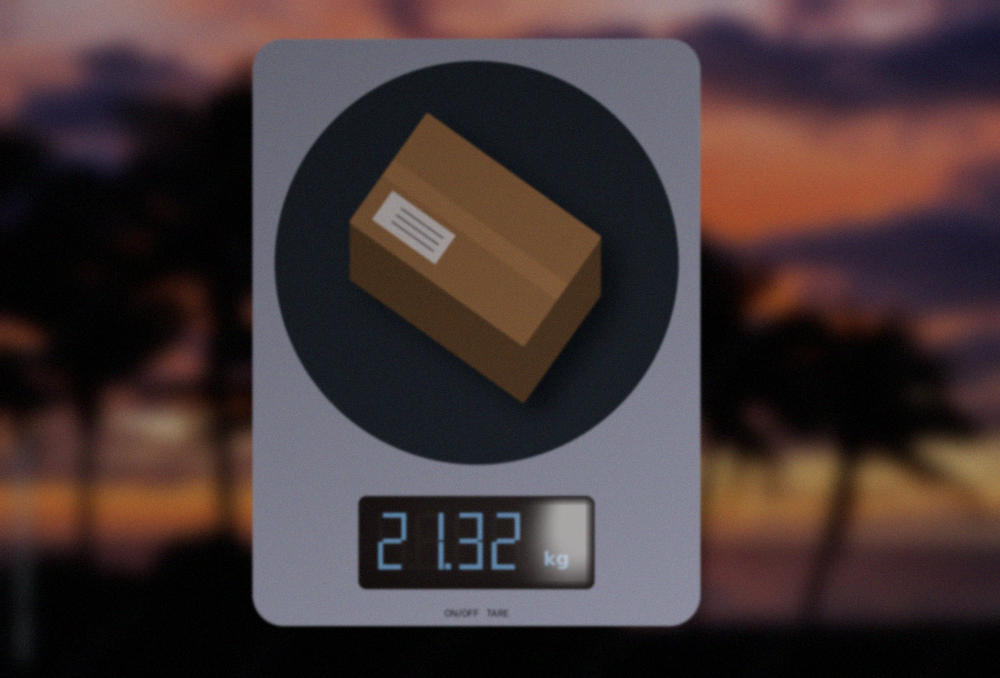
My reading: 21.32,kg
